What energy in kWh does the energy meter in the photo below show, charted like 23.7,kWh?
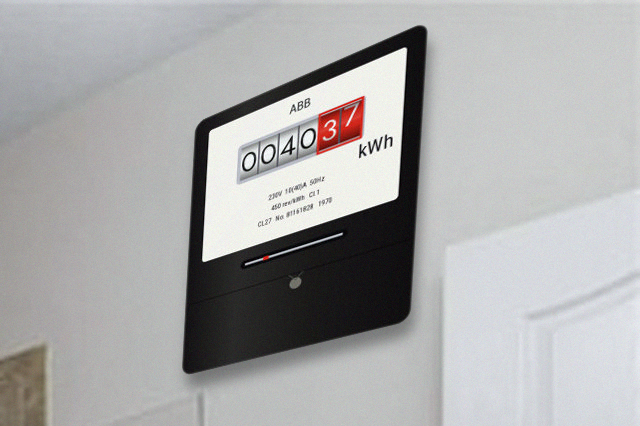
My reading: 40.37,kWh
